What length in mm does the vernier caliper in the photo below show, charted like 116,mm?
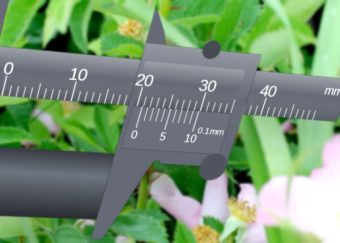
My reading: 20.8,mm
